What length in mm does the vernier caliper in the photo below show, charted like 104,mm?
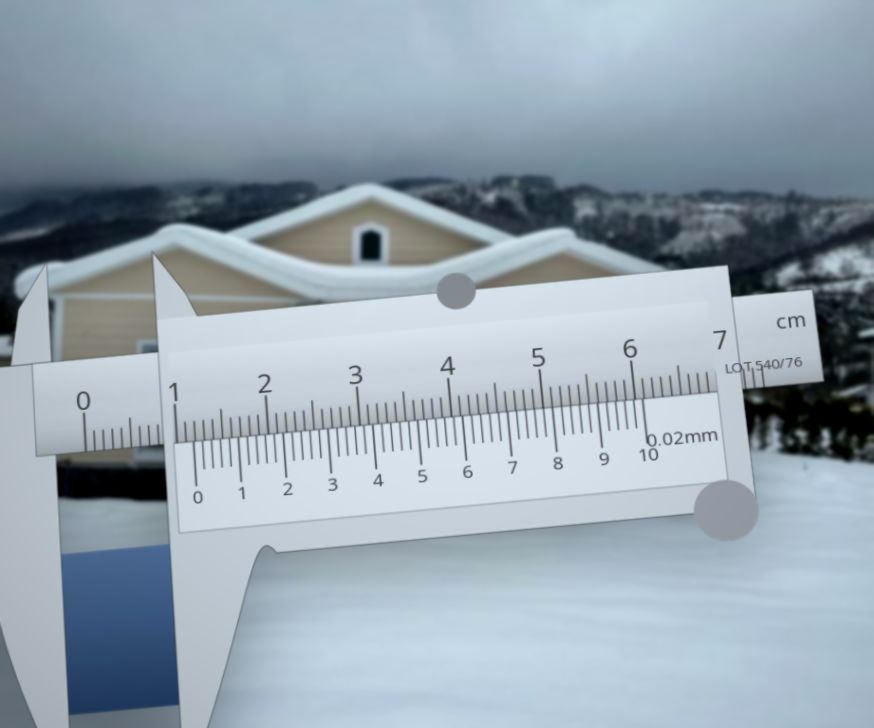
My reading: 11.8,mm
